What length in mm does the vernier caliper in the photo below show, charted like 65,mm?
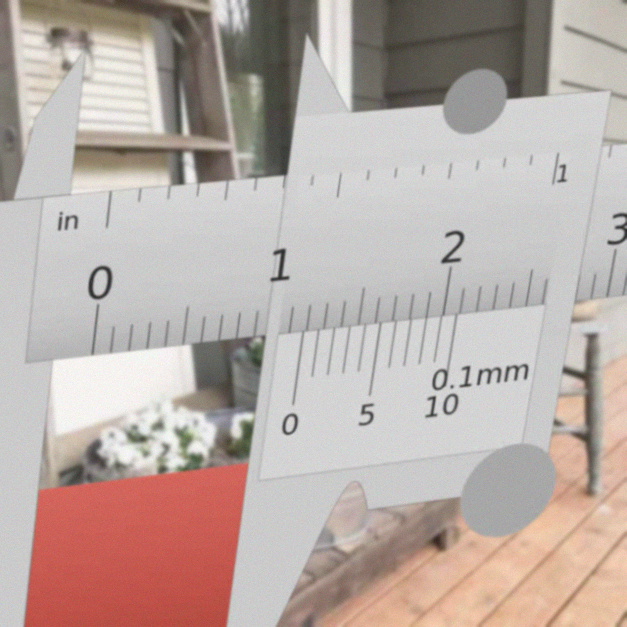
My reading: 11.8,mm
